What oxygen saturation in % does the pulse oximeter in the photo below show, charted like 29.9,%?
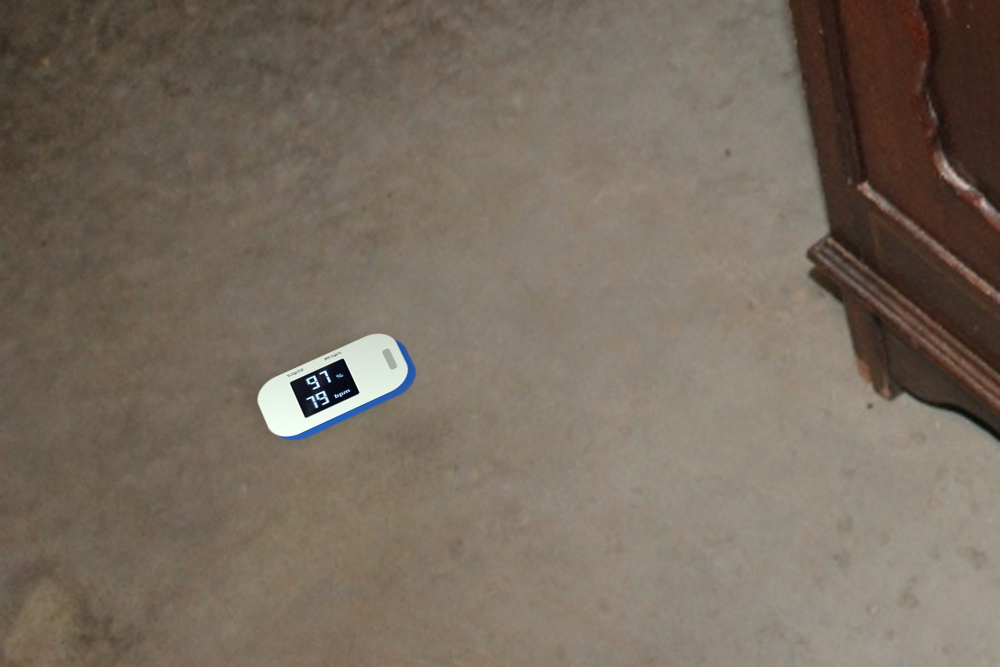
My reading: 97,%
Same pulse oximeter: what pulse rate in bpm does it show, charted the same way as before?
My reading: 79,bpm
